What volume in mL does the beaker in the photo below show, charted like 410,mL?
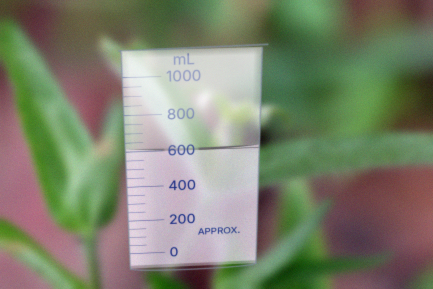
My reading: 600,mL
